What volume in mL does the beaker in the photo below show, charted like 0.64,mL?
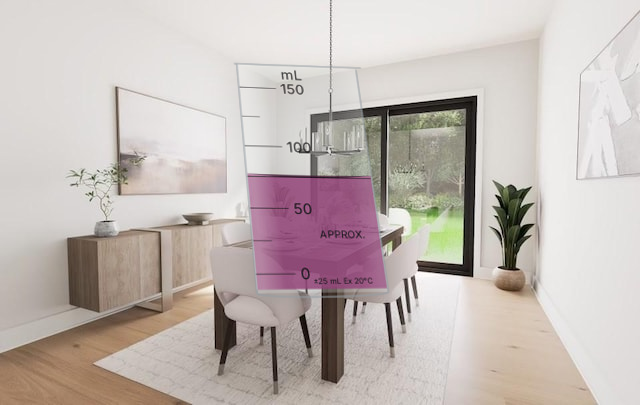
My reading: 75,mL
